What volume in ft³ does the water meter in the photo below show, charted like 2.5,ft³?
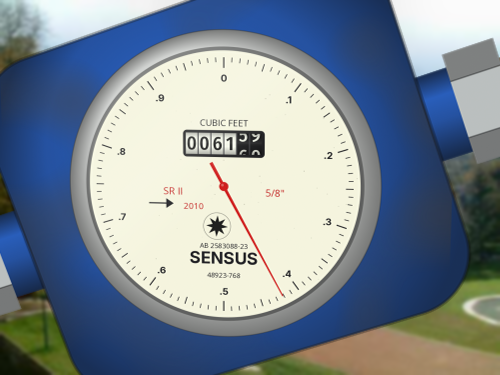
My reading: 6159.42,ft³
